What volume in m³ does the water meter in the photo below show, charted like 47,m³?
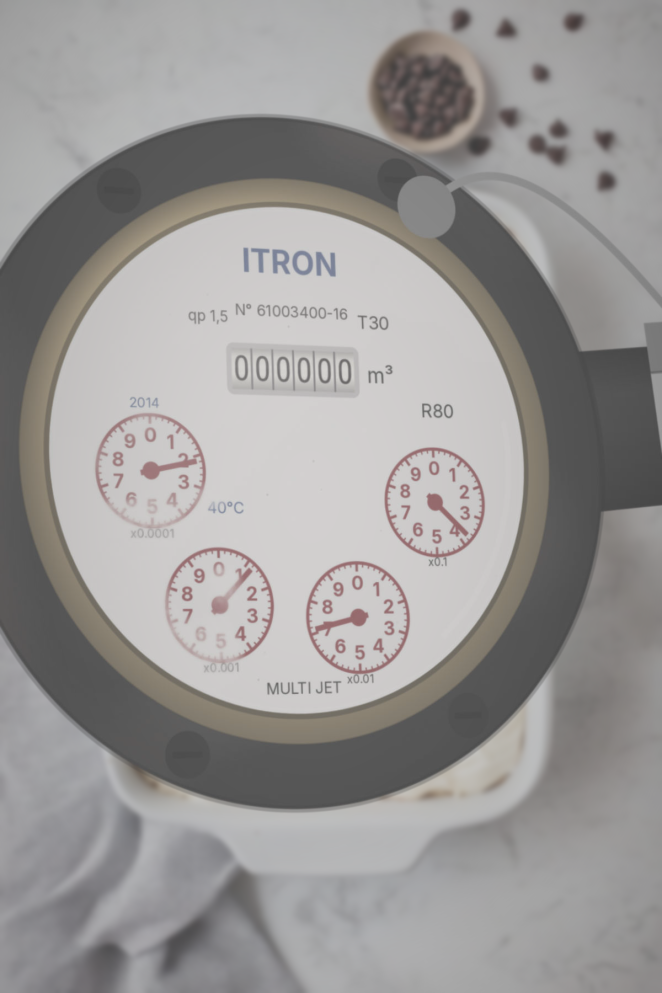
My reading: 0.3712,m³
